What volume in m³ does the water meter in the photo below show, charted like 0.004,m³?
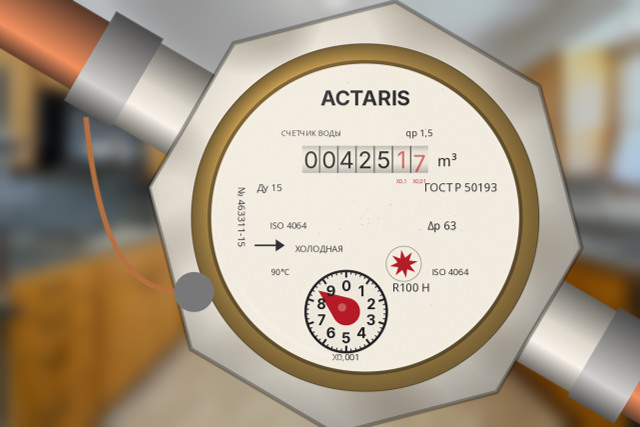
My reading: 425.168,m³
